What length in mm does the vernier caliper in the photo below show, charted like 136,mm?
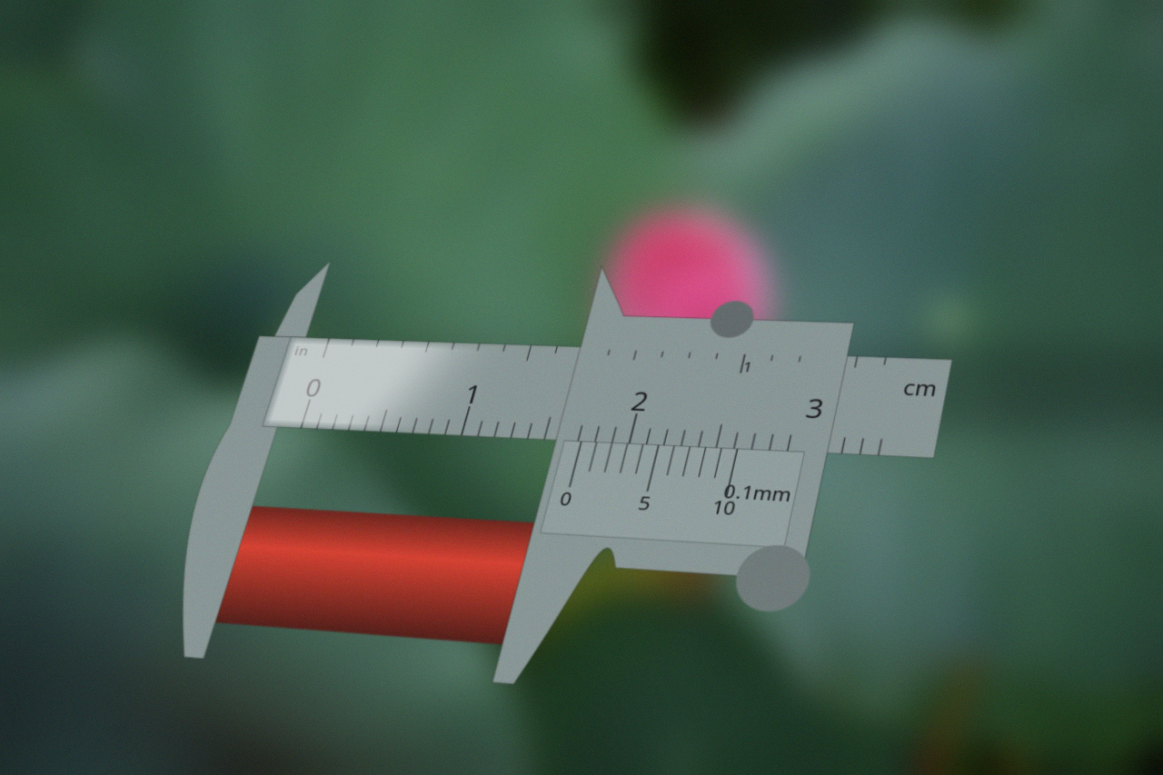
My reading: 17.2,mm
